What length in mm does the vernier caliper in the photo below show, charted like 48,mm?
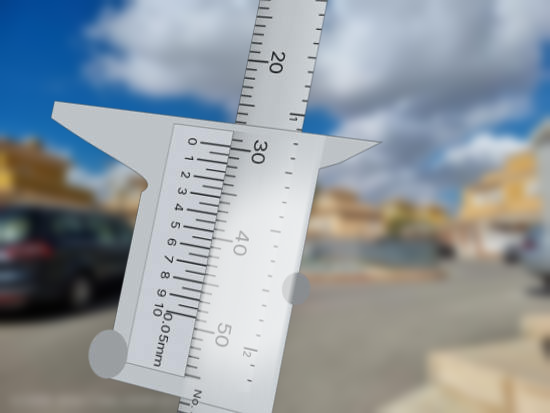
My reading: 29.8,mm
